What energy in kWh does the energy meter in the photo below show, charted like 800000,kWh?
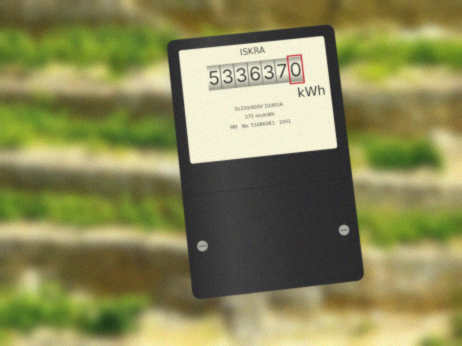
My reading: 533637.0,kWh
